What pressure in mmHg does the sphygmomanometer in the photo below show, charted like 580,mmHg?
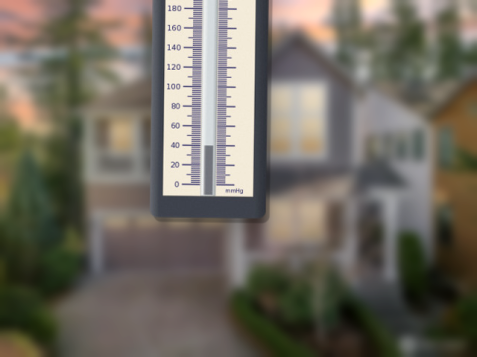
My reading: 40,mmHg
